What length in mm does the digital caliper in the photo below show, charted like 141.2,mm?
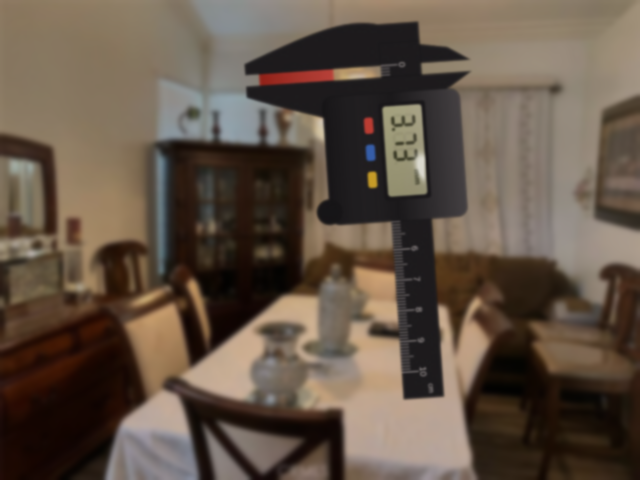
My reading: 3.73,mm
